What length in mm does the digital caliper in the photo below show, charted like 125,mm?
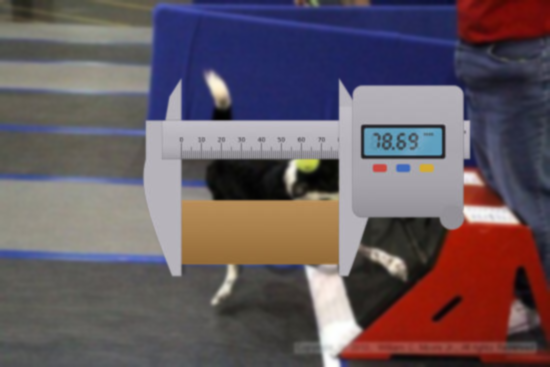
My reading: 78.69,mm
